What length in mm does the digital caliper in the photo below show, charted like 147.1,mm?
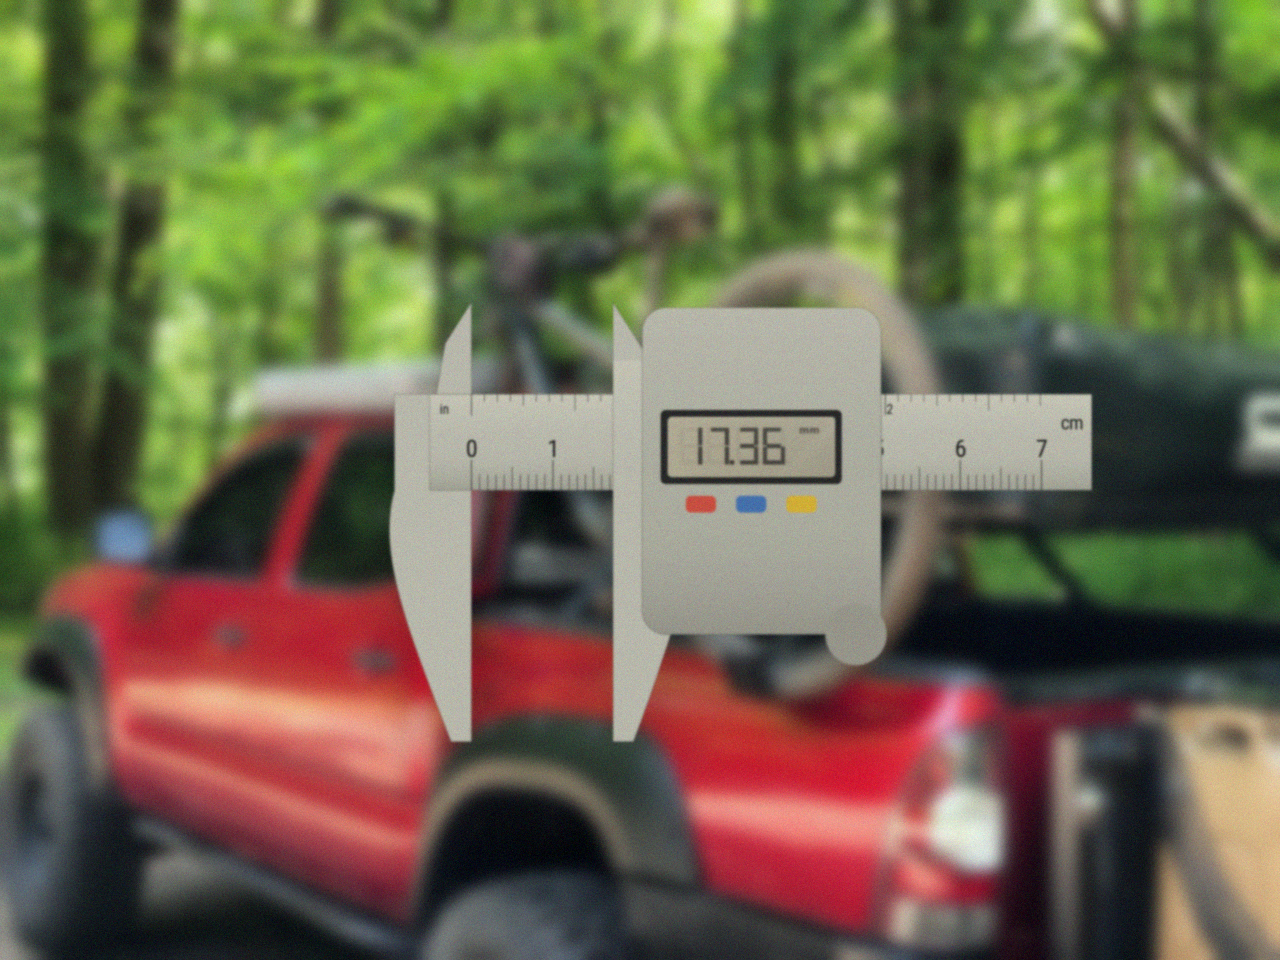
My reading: 17.36,mm
